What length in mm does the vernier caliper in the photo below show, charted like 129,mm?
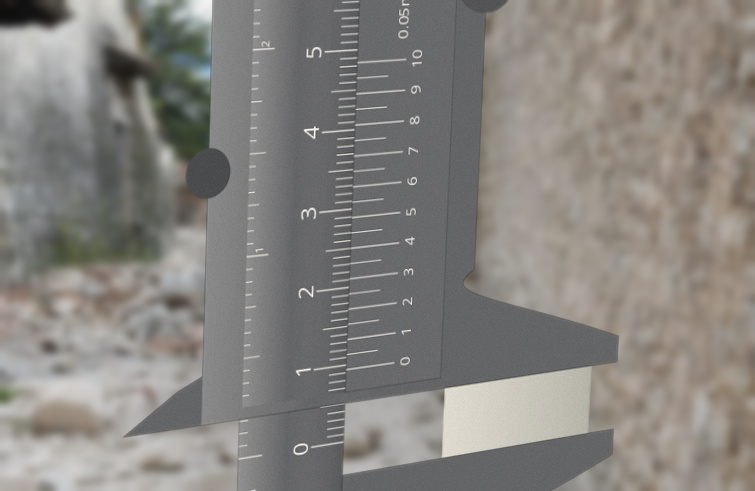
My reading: 9.4,mm
